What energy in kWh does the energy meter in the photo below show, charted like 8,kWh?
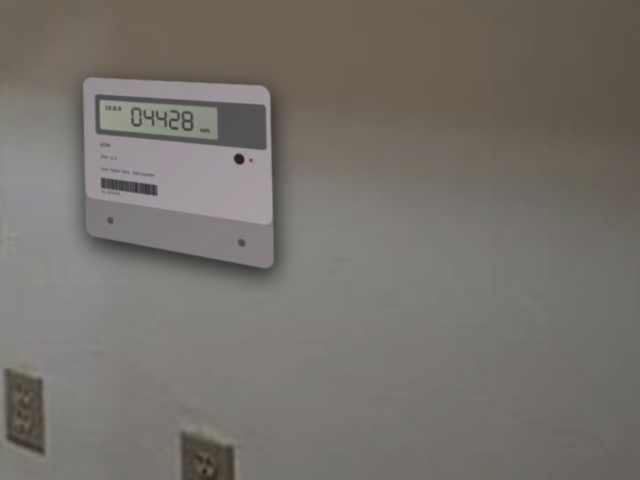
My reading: 4428,kWh
